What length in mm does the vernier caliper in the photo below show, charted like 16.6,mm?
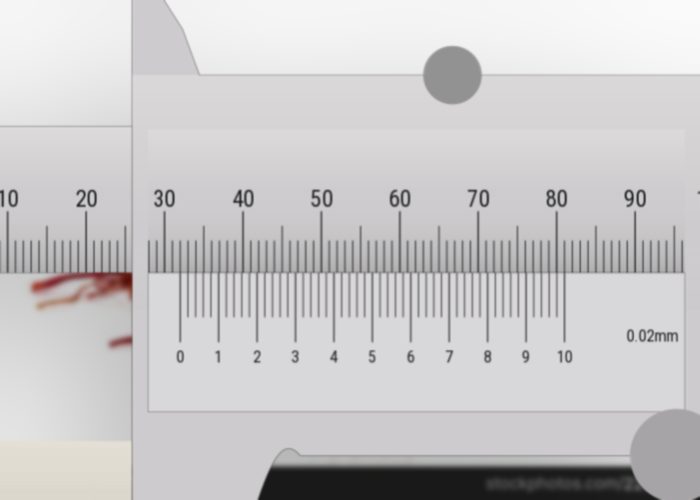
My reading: 32.0,mm
